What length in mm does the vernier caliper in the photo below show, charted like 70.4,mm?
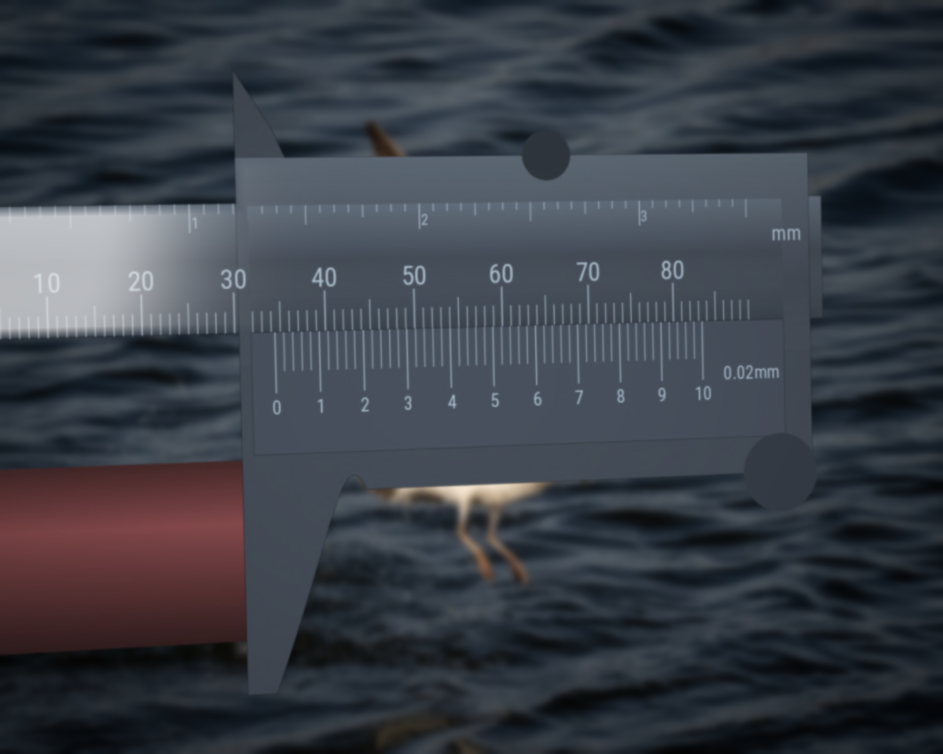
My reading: 34.4,mm
